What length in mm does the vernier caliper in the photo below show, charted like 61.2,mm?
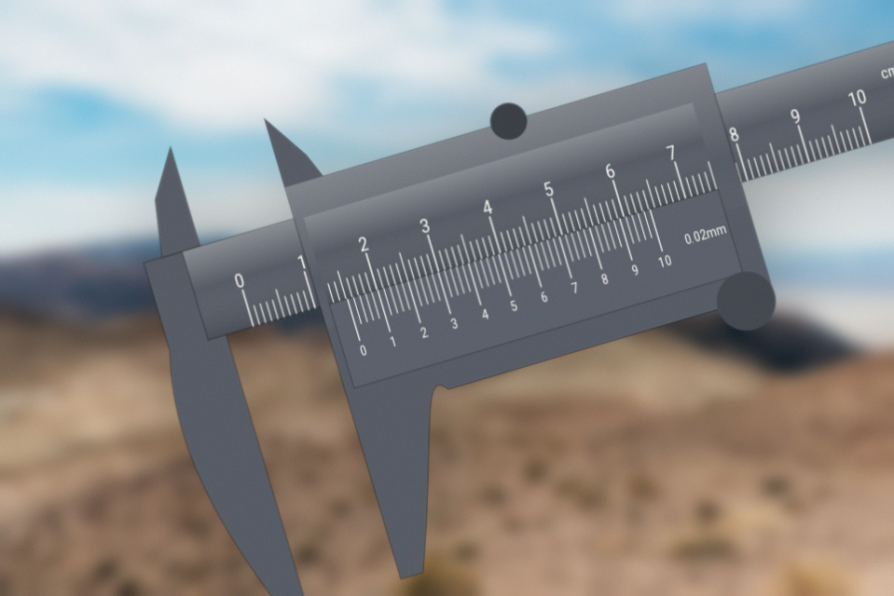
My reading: 15.2,mm
